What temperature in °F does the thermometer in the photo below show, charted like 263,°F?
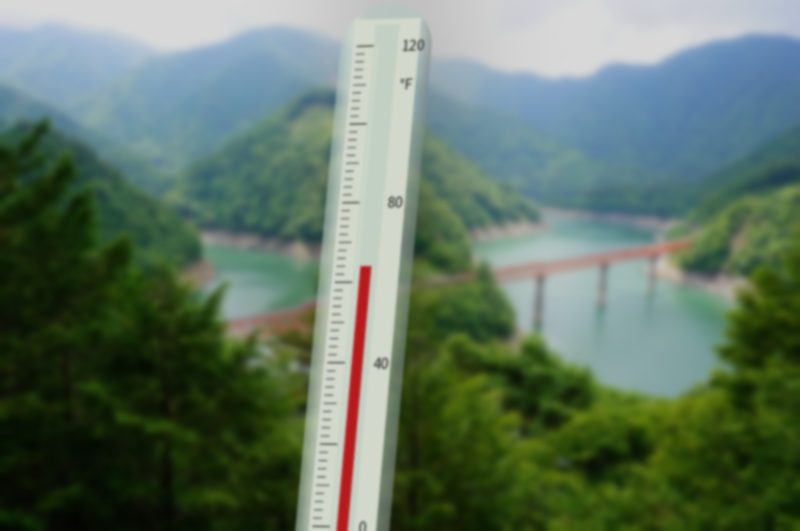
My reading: 64,°F
